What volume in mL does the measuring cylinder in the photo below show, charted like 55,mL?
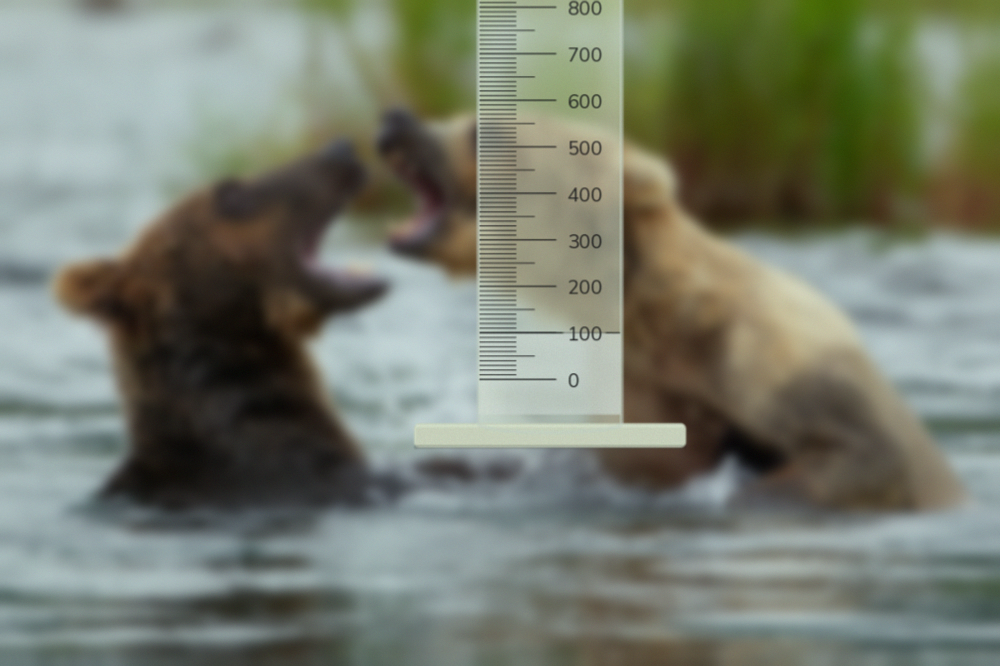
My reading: 100,mL
